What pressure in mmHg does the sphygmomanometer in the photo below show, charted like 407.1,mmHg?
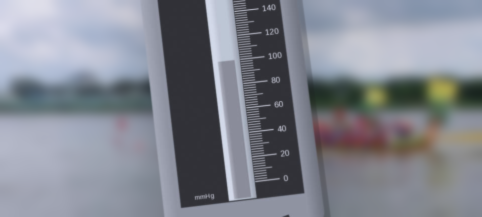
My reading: 100,mmHg
